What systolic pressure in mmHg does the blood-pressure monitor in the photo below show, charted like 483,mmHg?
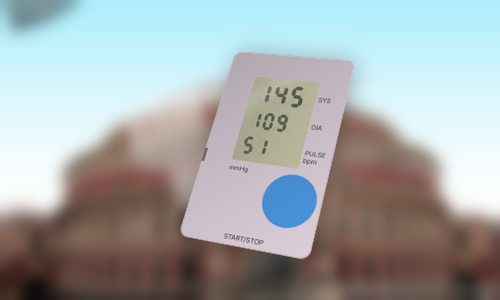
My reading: 145,mmHg
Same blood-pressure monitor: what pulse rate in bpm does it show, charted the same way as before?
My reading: 51,bpm
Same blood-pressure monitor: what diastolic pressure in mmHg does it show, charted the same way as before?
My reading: 109,mmHg
